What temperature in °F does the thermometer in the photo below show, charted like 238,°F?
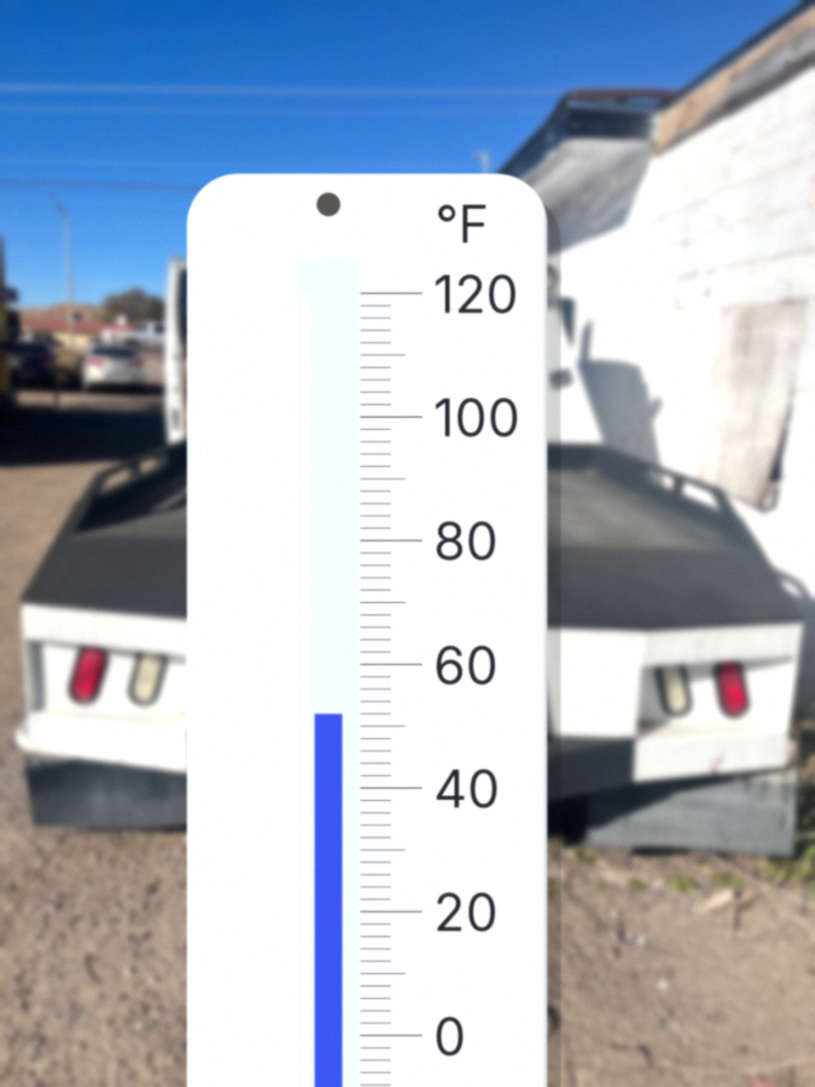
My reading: 52,°F
